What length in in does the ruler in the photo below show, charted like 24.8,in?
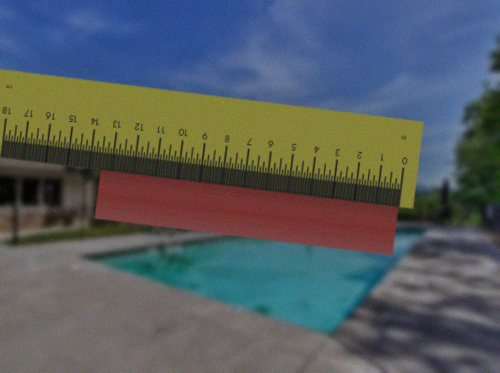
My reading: 13.5,in
